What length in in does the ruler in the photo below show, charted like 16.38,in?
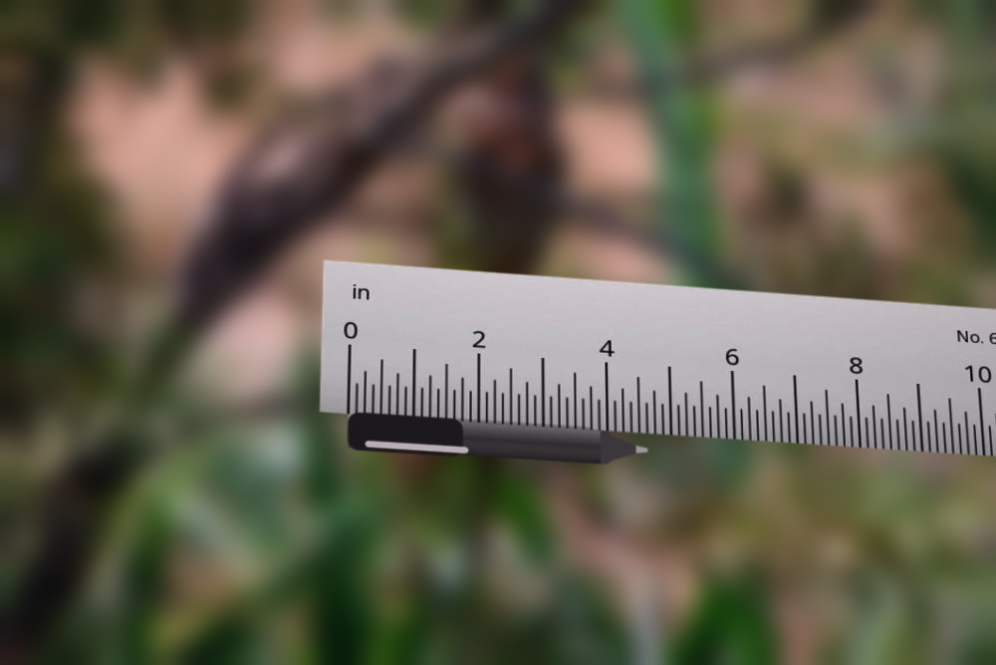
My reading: 4.625,in
